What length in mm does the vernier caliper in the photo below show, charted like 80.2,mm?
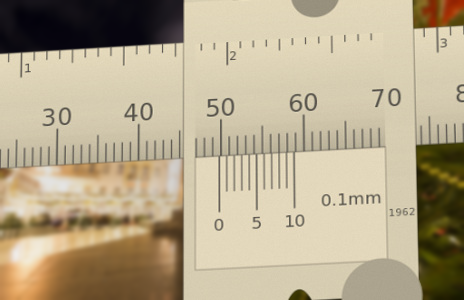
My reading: 49.8,mm
